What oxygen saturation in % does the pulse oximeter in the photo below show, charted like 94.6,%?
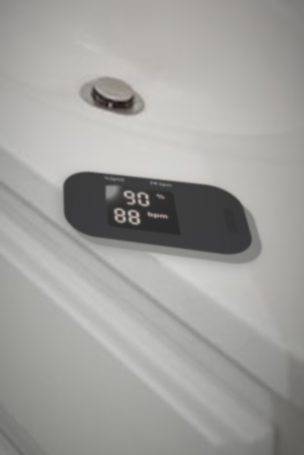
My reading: 90,%
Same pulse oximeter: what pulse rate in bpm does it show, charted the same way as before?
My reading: 88,bpm
